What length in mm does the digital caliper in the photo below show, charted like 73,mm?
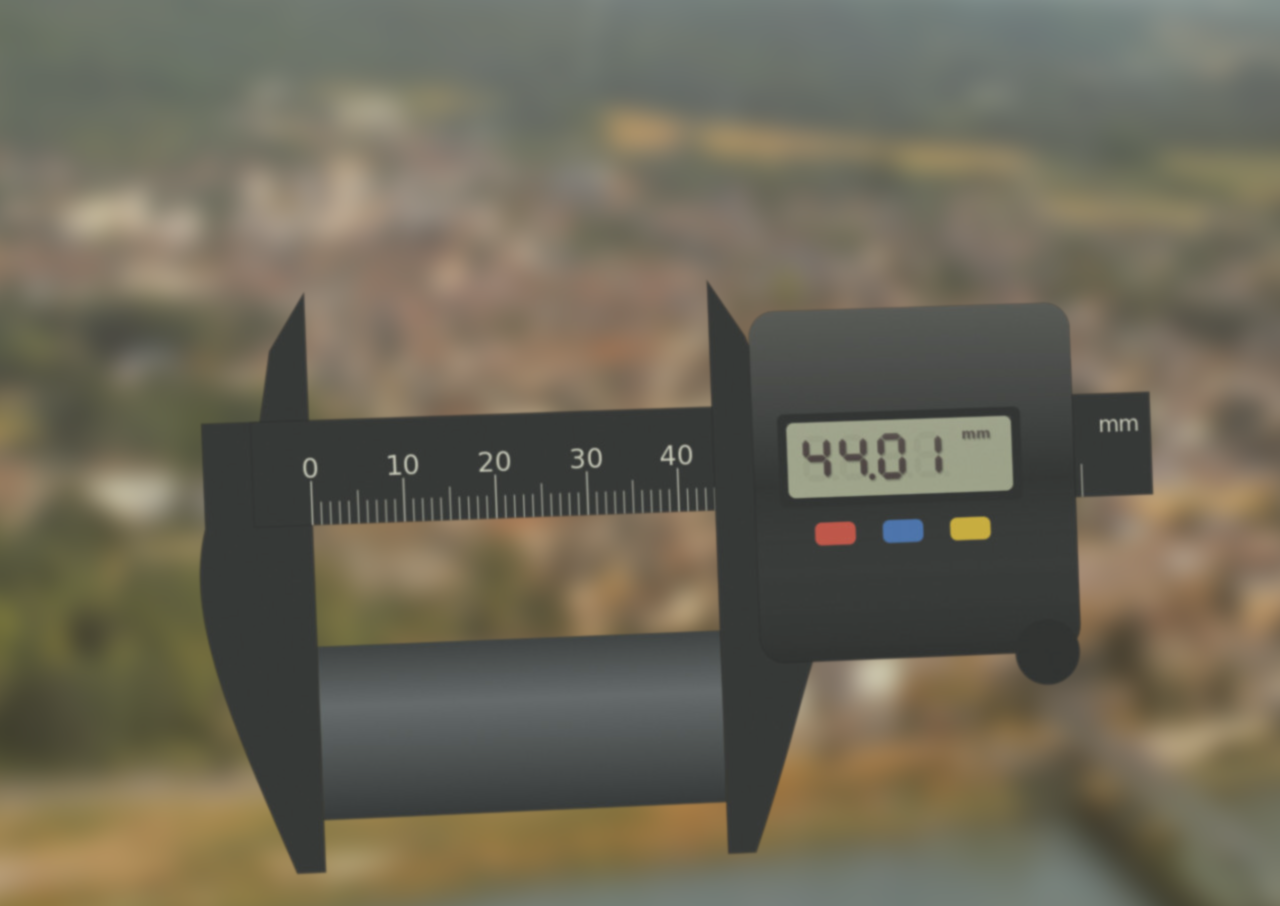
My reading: 44.01,mm
